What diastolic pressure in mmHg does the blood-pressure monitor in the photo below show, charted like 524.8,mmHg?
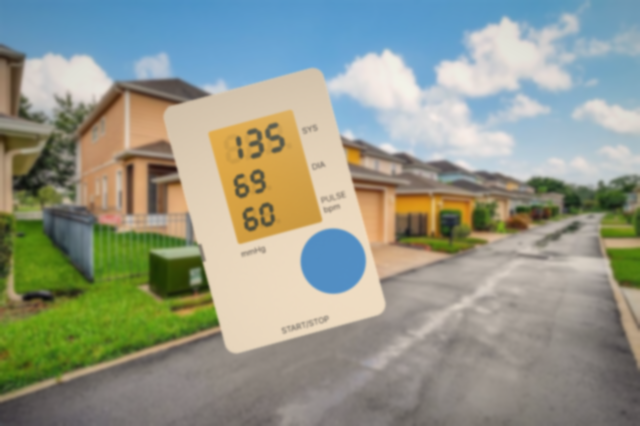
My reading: 69,mmHg
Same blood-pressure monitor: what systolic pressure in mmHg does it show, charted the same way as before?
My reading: 135,mmHg
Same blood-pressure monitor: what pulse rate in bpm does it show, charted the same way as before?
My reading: 60,bpm
